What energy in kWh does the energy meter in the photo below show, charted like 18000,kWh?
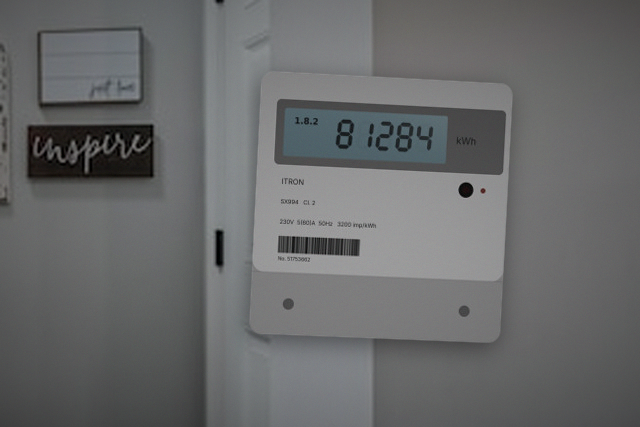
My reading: 81284,kWh
